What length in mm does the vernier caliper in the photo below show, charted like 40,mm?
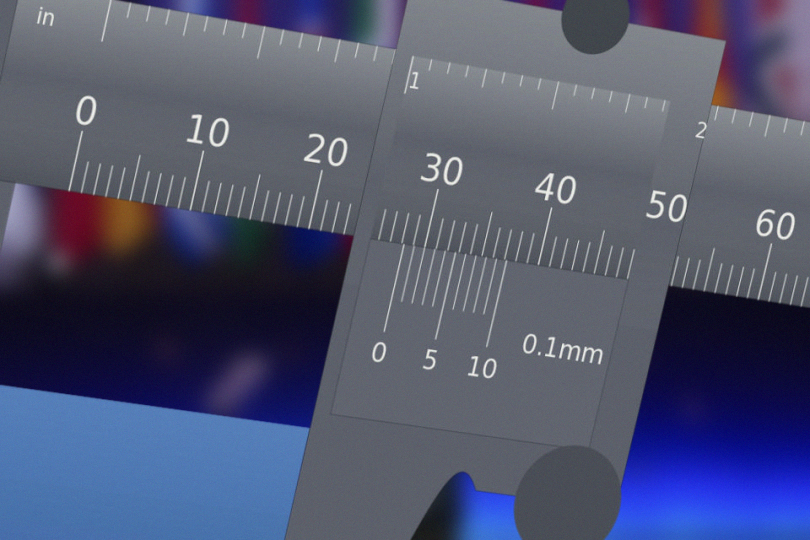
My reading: 28.2,mm
